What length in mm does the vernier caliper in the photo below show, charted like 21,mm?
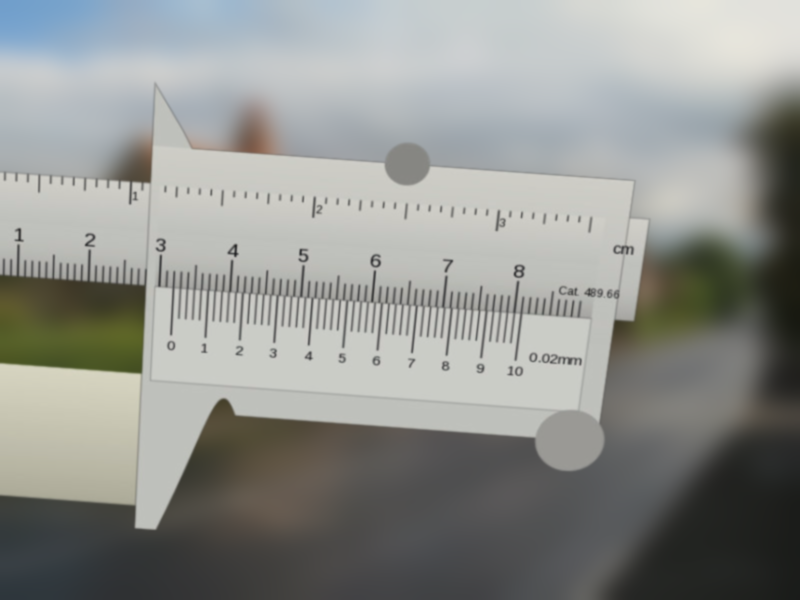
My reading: 32.0,mm
